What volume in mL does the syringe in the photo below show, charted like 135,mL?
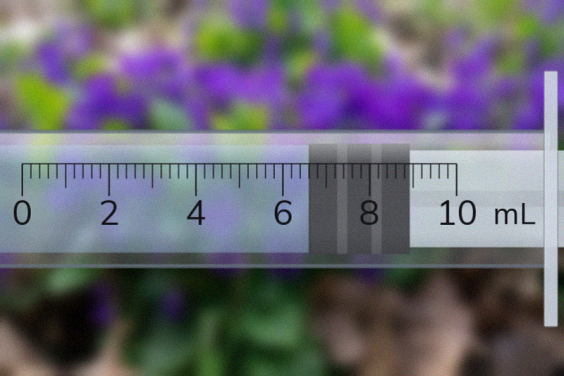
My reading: 6.6,mL
